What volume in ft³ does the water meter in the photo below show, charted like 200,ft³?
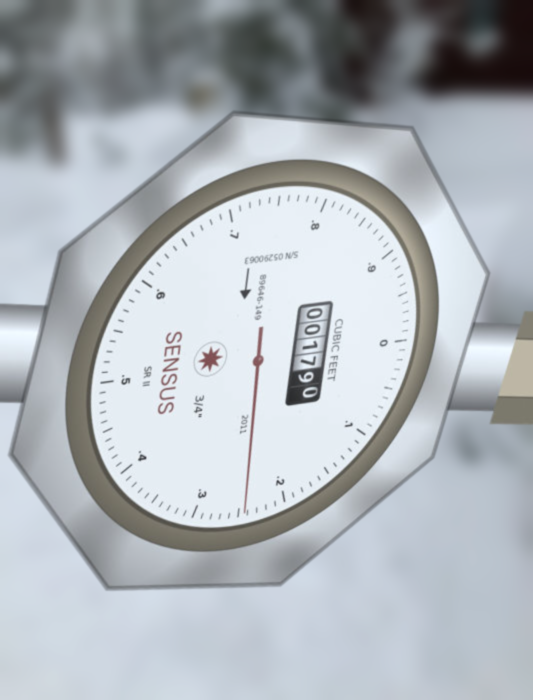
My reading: 1790.24,ft³
